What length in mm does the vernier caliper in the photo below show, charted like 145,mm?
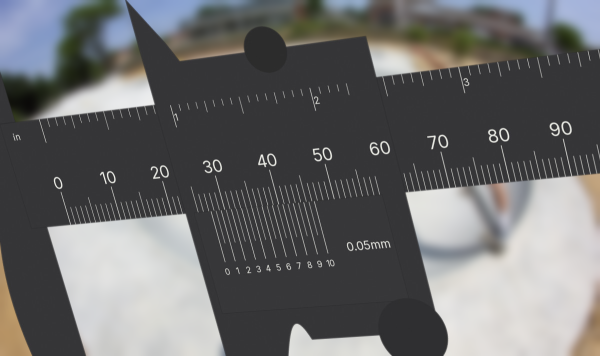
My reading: 27.4,mm
